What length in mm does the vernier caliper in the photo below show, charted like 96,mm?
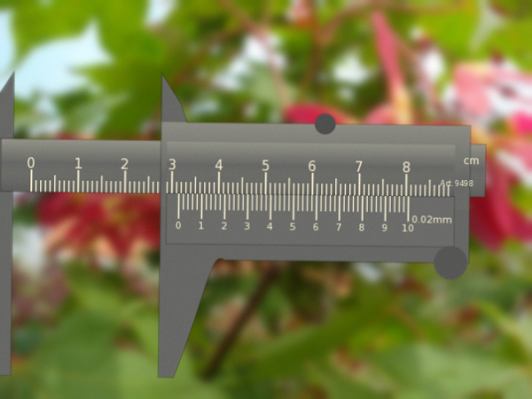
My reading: 31.5,mm
